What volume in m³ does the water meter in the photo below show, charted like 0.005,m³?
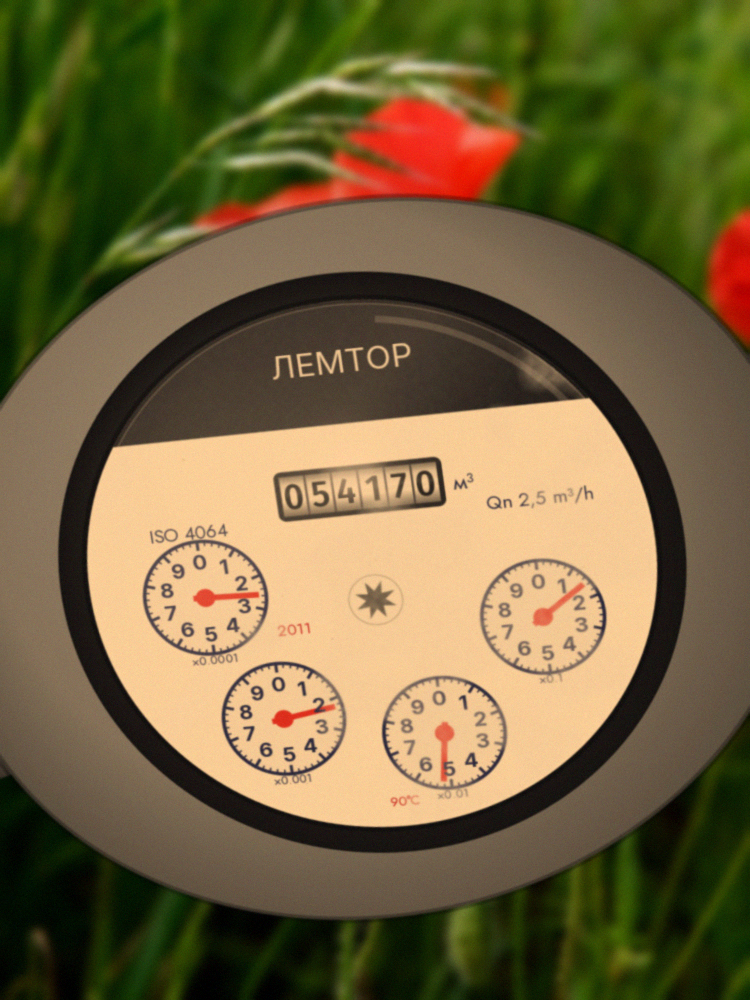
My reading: 54170.1522,m³
